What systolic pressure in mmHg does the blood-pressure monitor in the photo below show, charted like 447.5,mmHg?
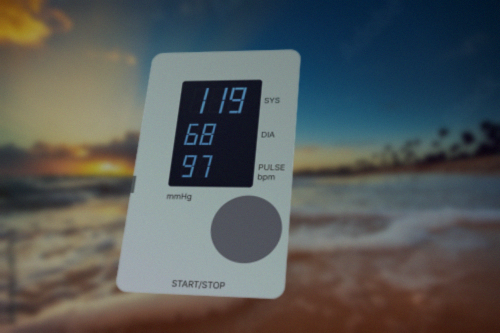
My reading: 119,mmHg
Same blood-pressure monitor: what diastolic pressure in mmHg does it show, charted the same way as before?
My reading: 68,mmHg
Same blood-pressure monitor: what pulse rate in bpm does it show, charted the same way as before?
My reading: 97,bpm
